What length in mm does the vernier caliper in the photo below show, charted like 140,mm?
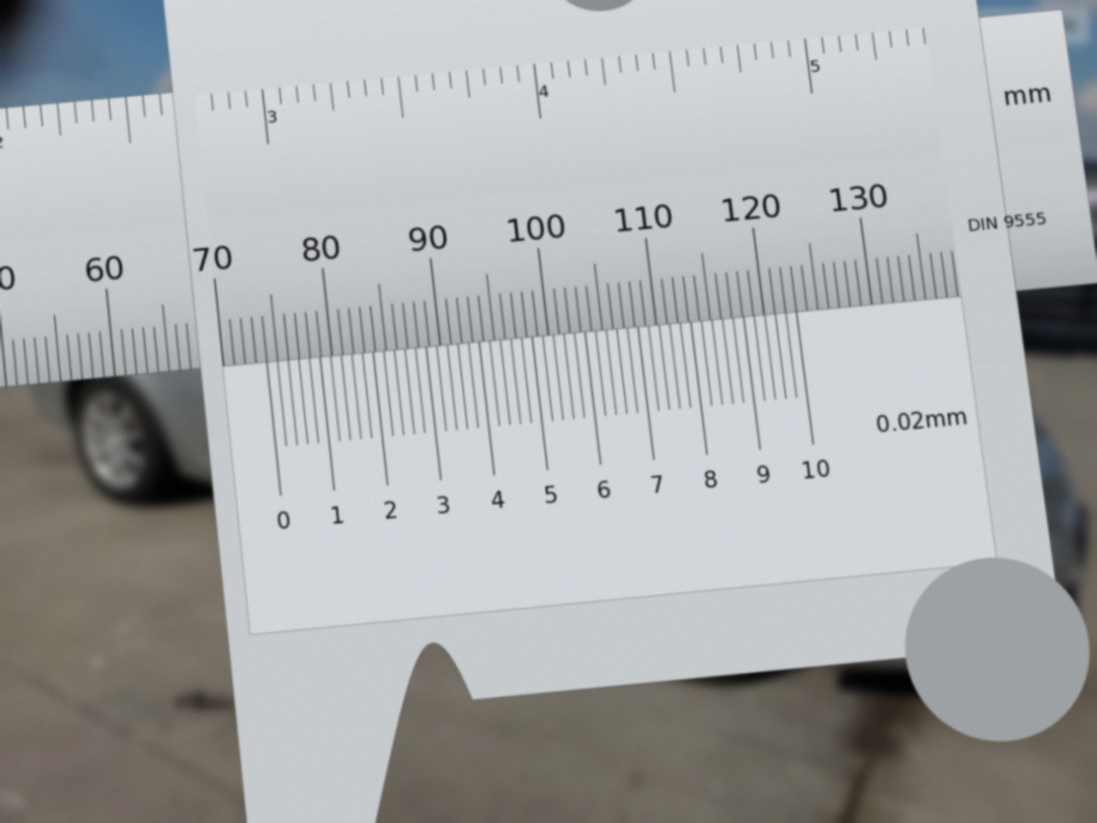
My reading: 74.0,mm
